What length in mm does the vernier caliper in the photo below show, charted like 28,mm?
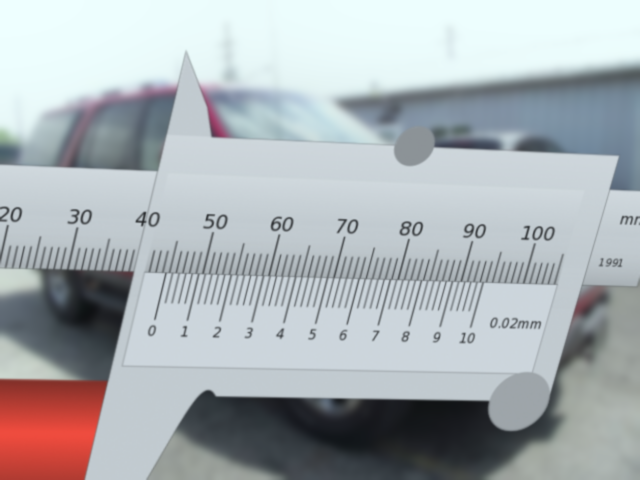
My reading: 44.5,mm
